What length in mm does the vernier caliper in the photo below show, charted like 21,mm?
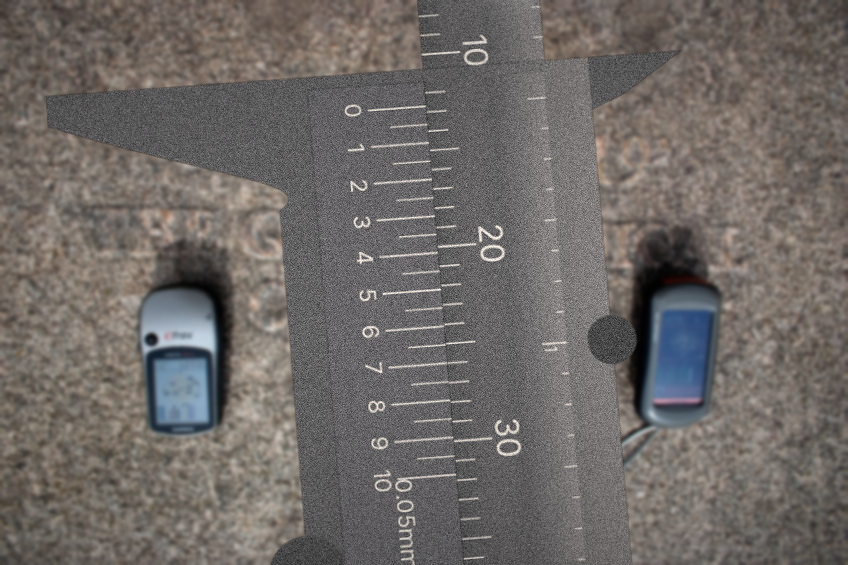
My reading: 12.7,mm
